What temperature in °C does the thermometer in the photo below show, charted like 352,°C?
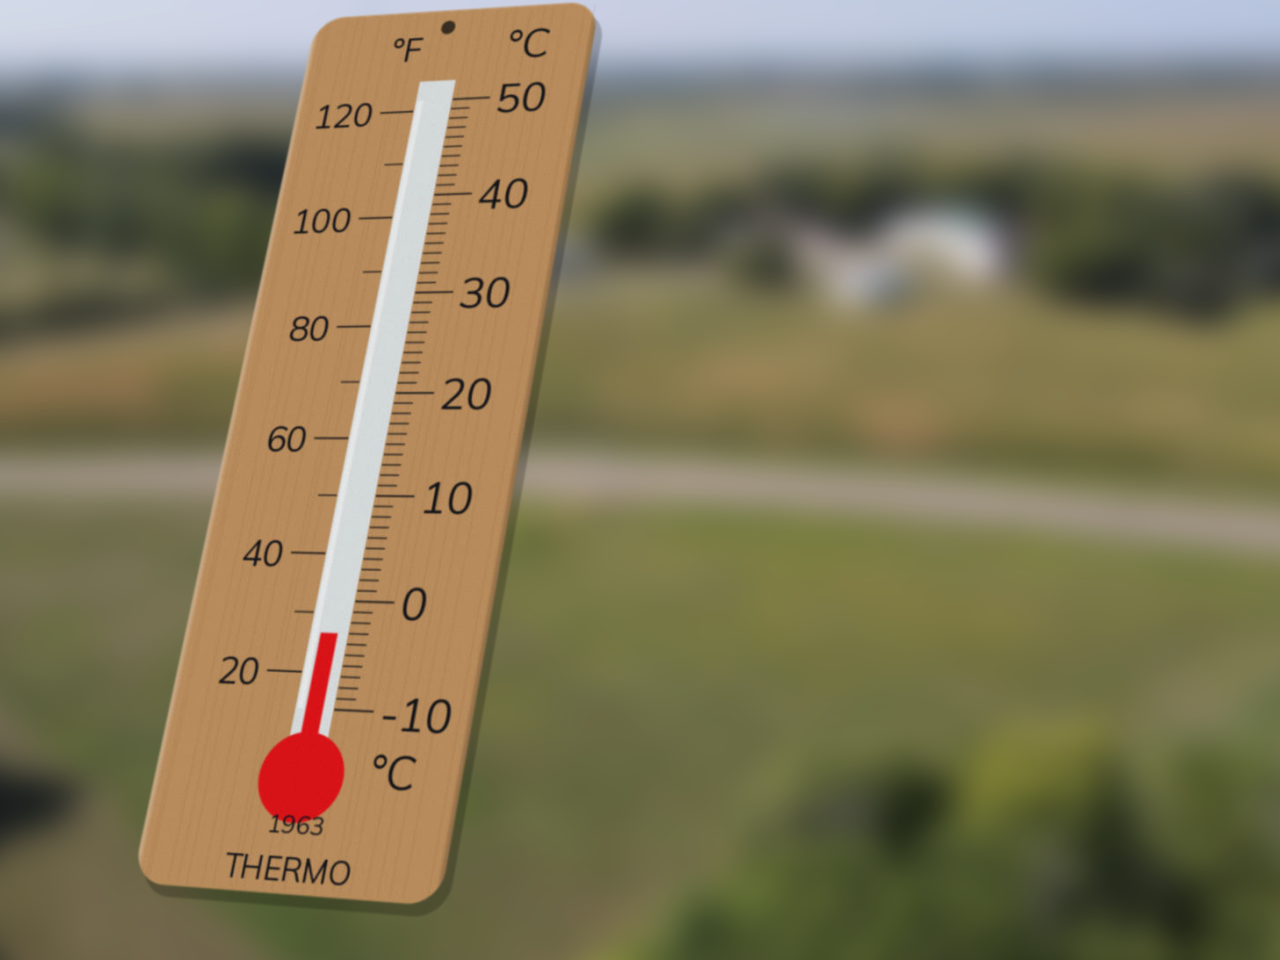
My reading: -3,°C
